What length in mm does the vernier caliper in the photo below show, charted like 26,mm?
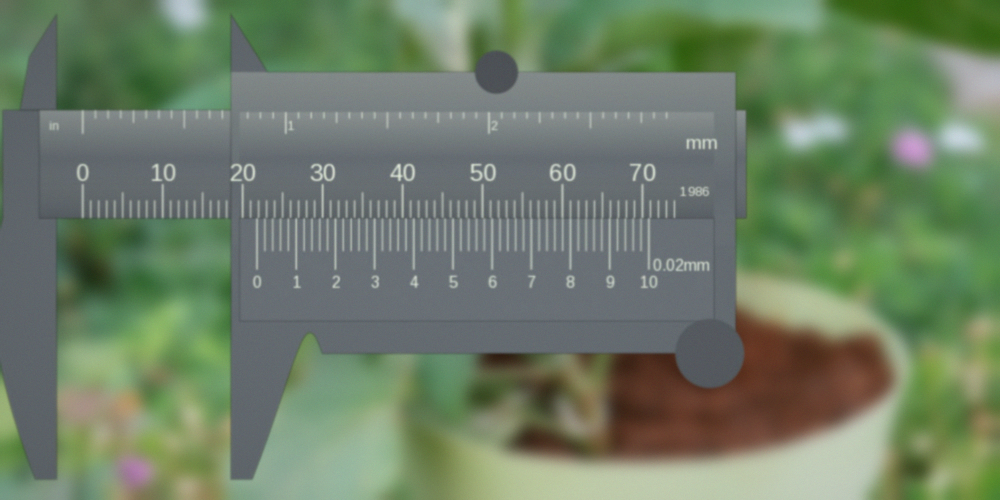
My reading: 21.8,mm
